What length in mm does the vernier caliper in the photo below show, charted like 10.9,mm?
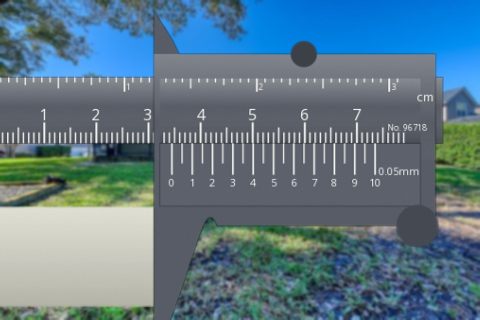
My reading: 34.5,mm
